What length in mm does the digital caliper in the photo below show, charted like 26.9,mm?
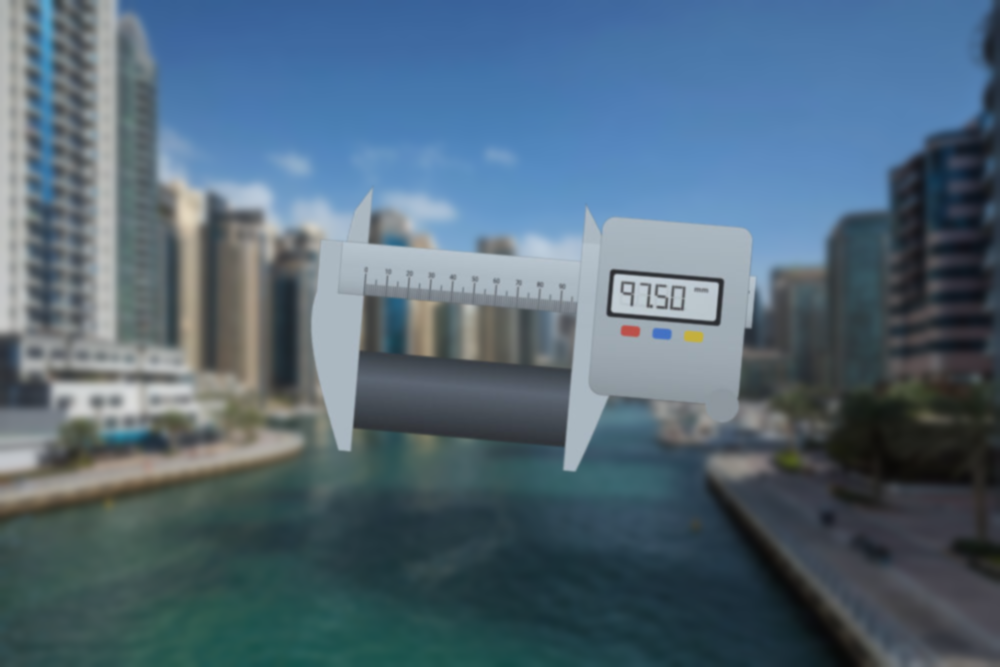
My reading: 97.50,mm
